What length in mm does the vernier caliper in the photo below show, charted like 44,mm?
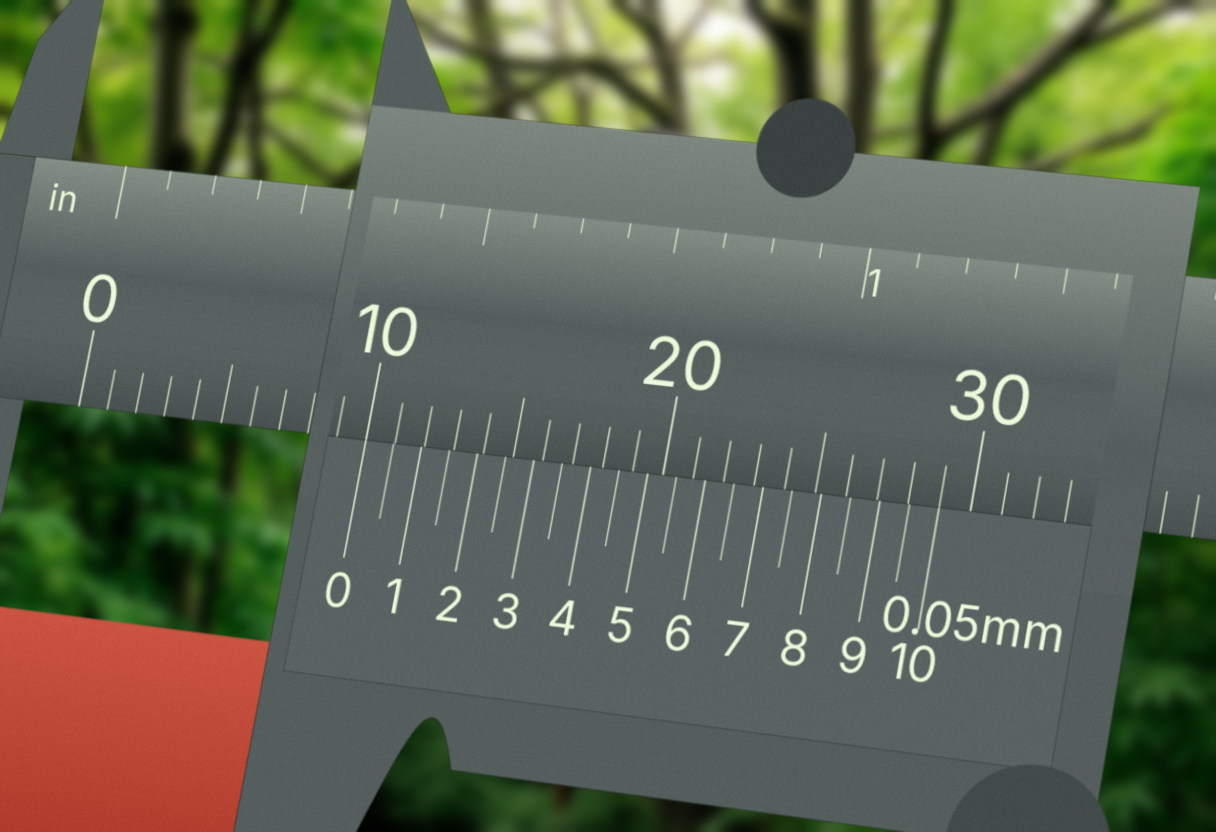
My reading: 10.00,mm
